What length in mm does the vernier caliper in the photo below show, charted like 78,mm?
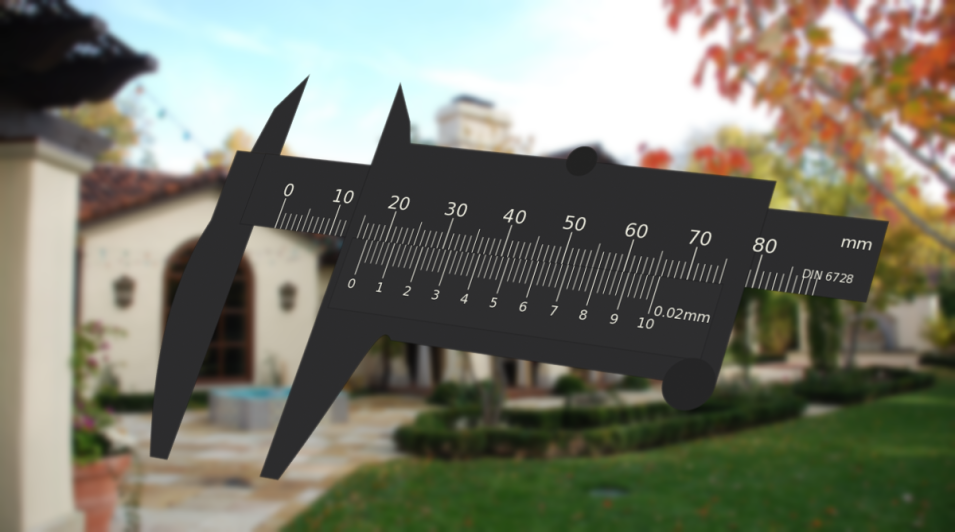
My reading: 16.8,mm
